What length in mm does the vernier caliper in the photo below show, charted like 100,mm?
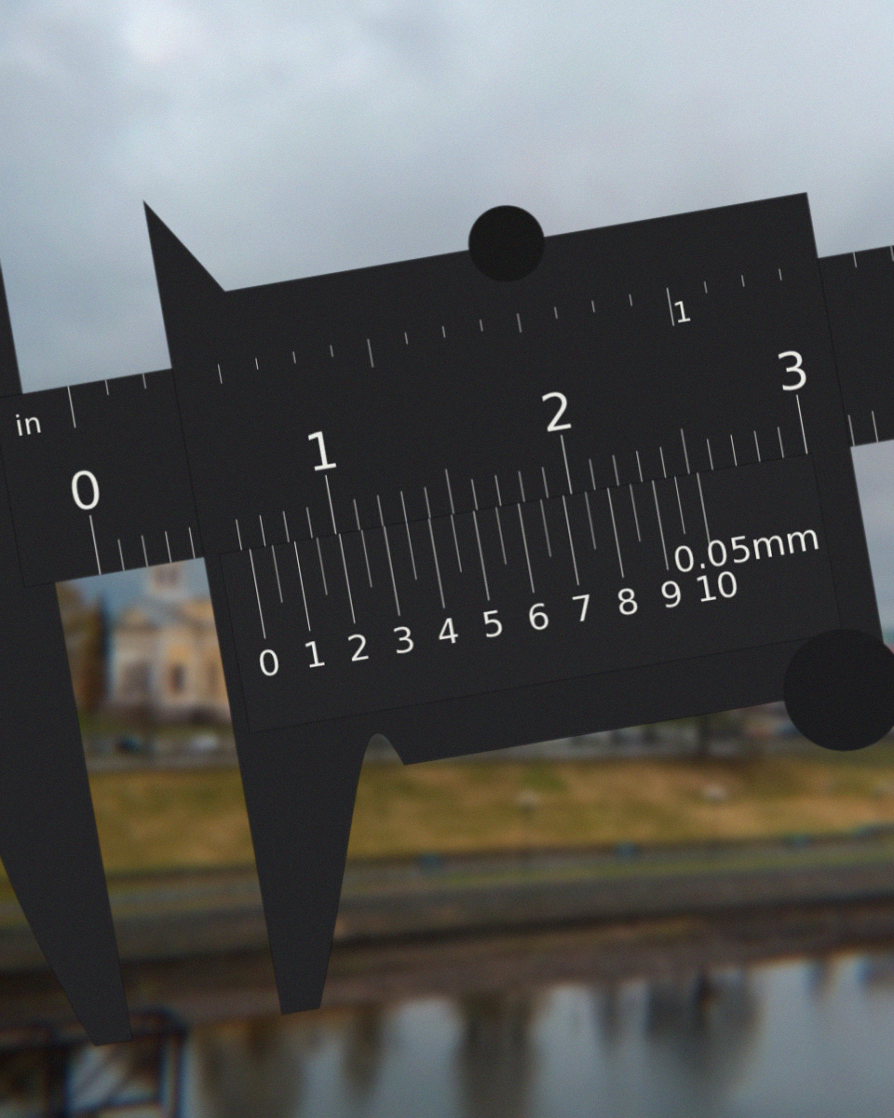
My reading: 6.35,mm
